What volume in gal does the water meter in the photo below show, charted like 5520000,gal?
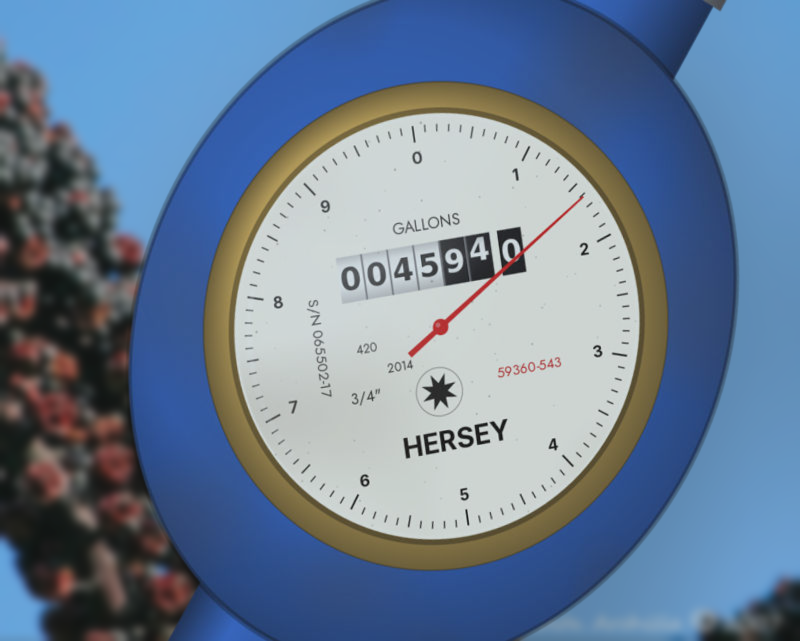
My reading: 45941.6,gal
